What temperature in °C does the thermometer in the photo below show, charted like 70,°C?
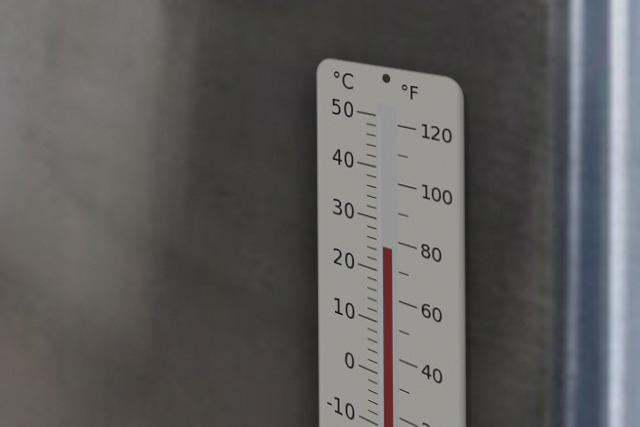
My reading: 25,°C
